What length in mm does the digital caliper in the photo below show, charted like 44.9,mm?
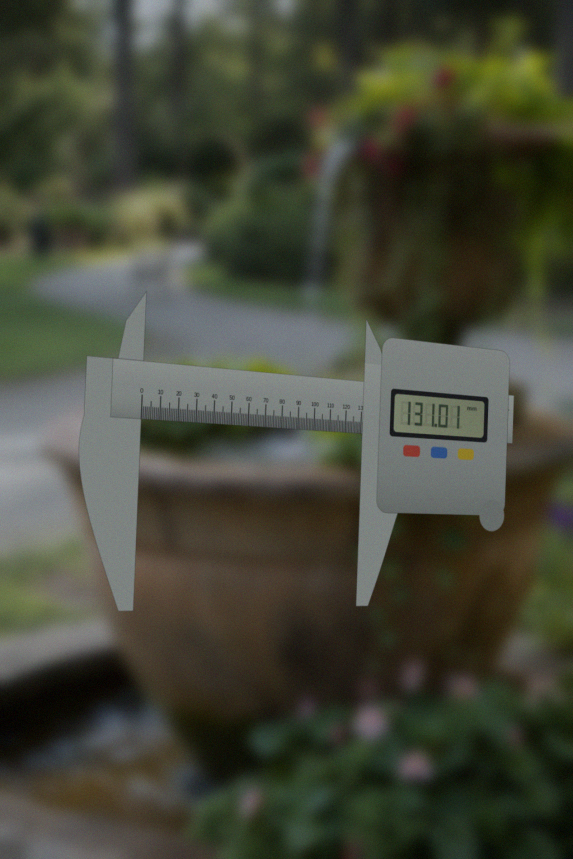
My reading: 131.01,mm
